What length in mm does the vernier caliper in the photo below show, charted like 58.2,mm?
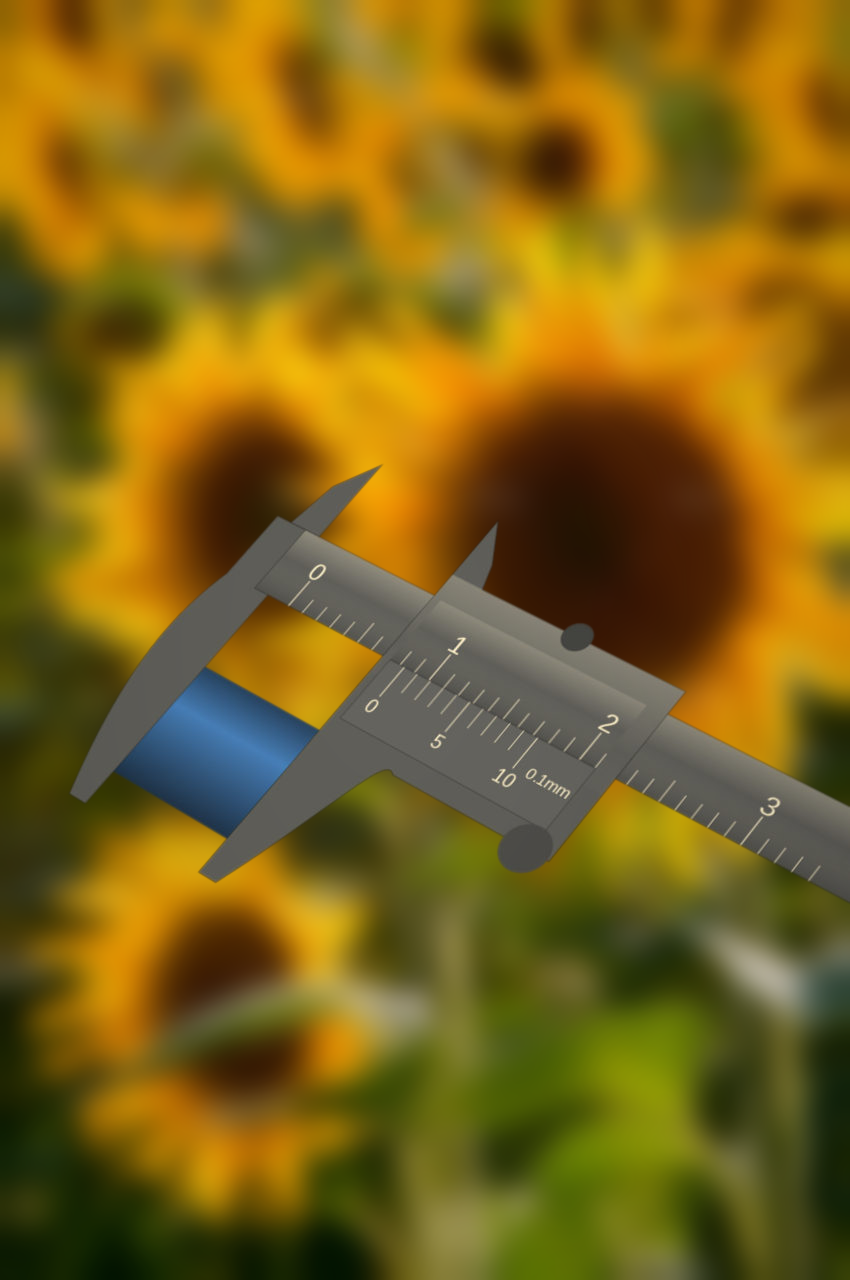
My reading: 8.3,mm
